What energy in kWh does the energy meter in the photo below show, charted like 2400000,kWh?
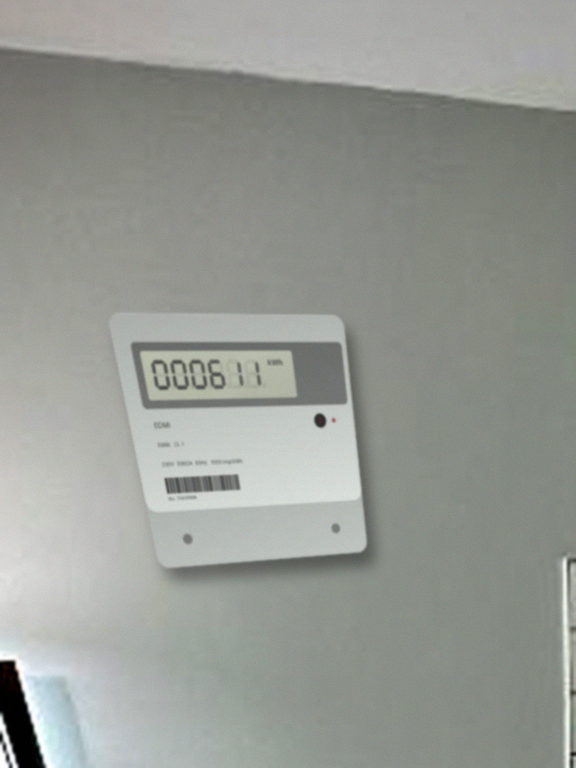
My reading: 611,kWh
